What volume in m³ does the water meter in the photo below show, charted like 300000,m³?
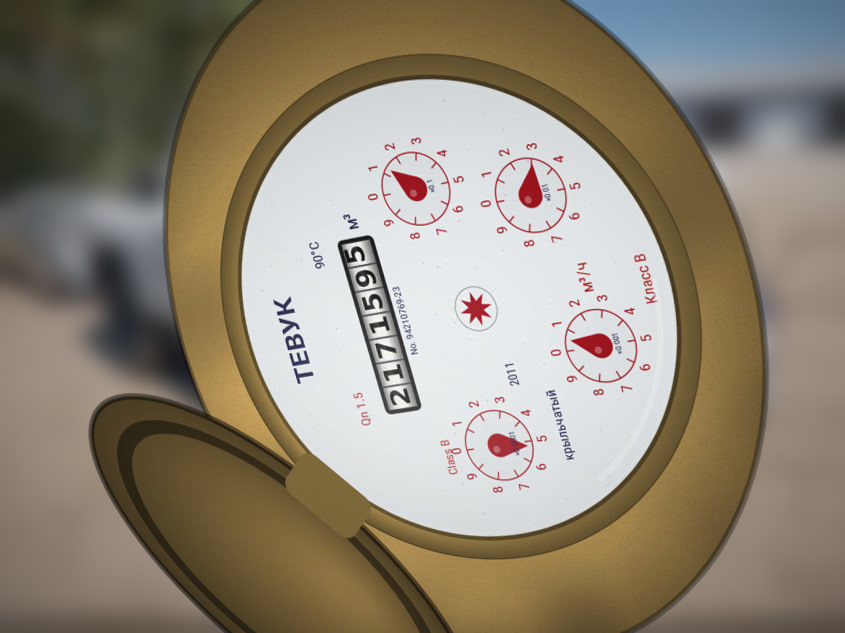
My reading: 2171595.1305,m³
